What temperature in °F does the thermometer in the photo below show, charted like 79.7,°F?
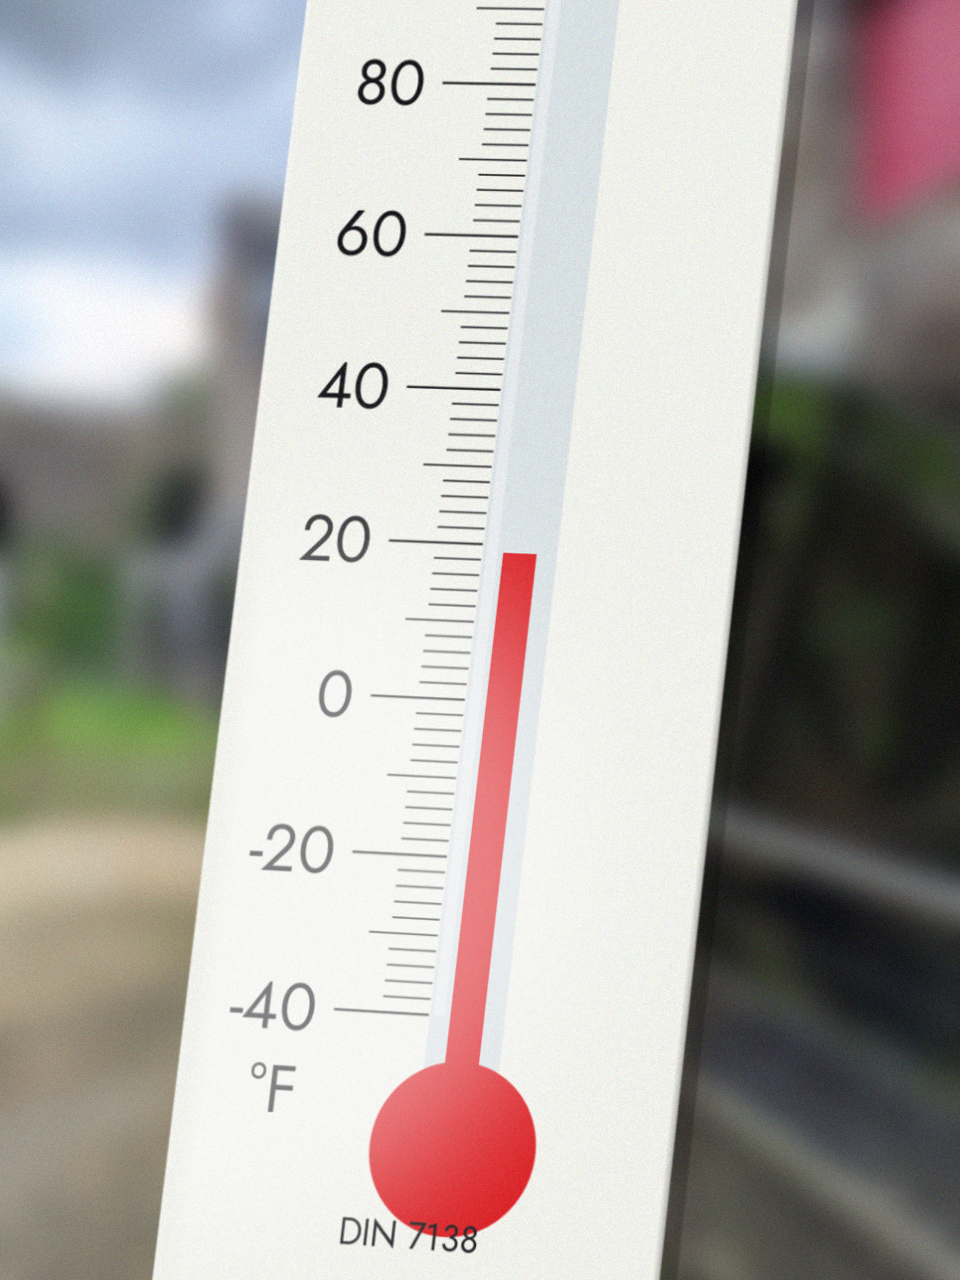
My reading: 19,°F
